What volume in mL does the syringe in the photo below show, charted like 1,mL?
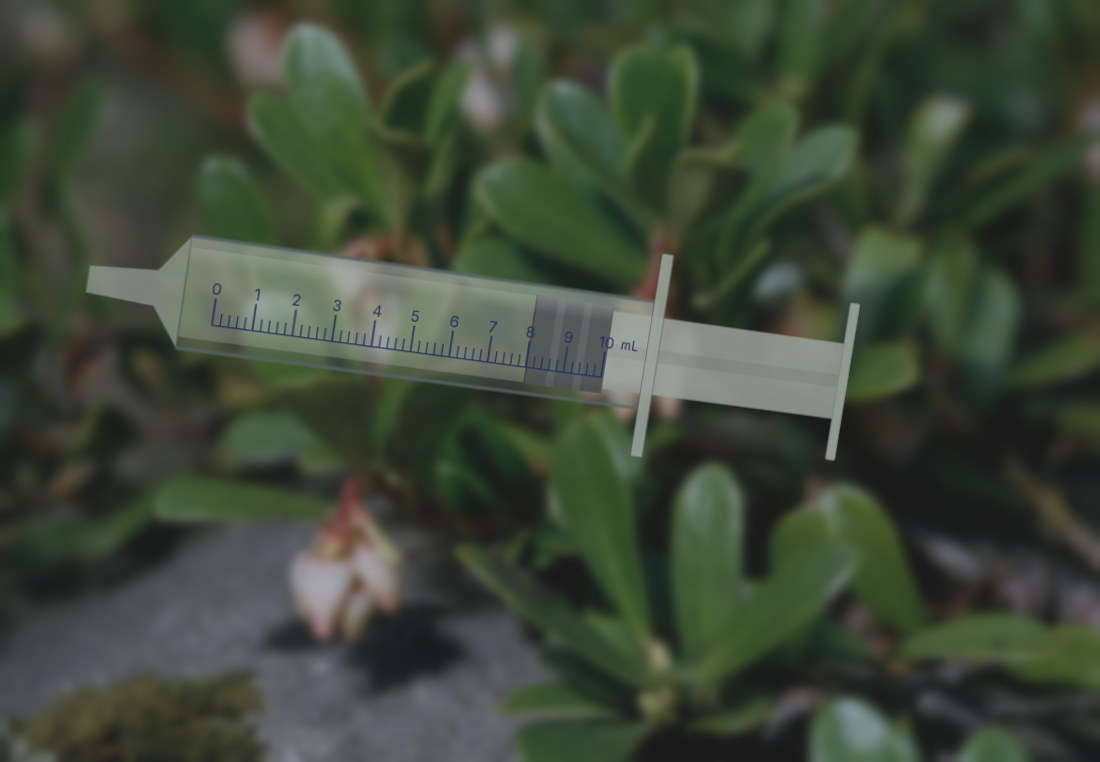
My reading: 8,mL
